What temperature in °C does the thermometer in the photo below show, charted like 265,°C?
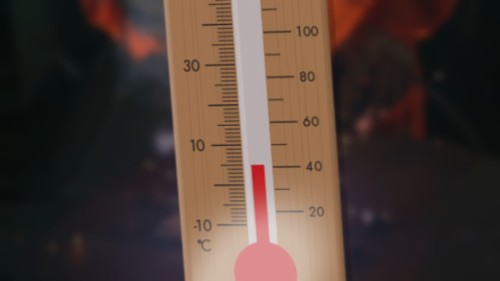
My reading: 5,°C
